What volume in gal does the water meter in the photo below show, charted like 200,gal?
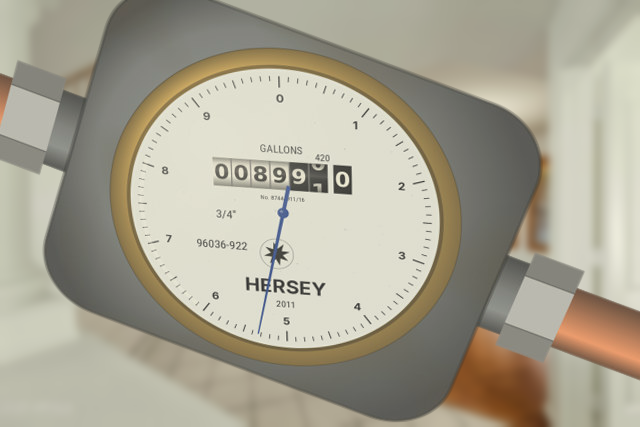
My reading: 89905.3,gal
